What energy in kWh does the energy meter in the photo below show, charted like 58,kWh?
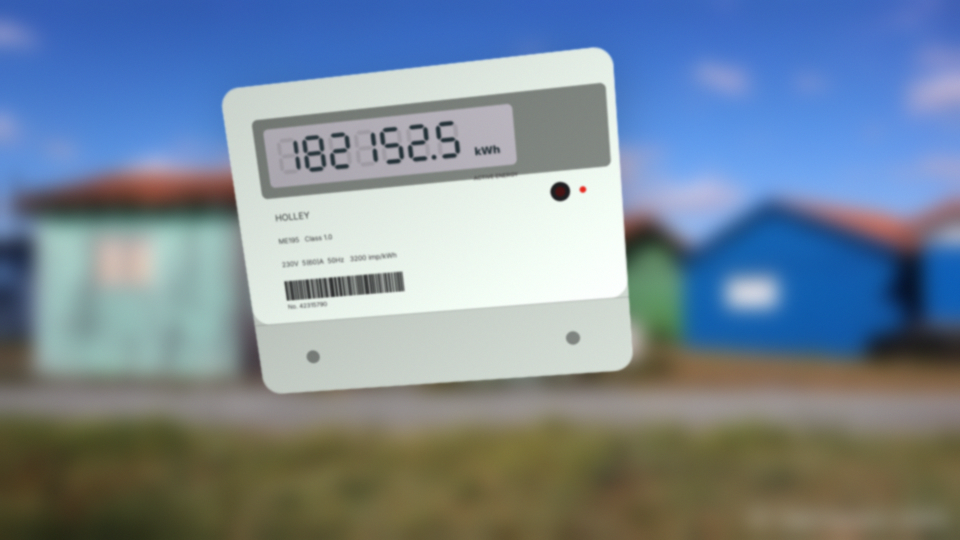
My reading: 182152.5,kWh
